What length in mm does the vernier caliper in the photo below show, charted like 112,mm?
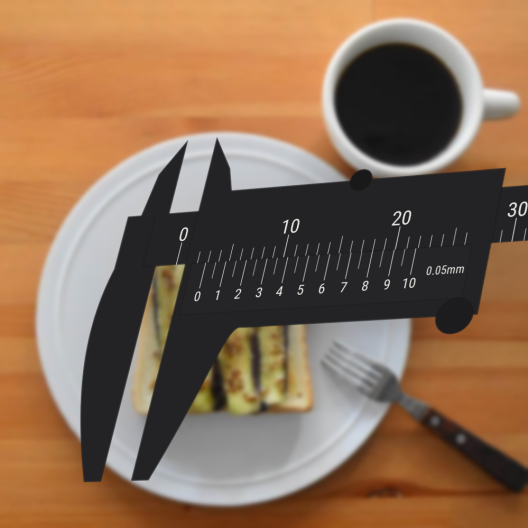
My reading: 2.8,mm
